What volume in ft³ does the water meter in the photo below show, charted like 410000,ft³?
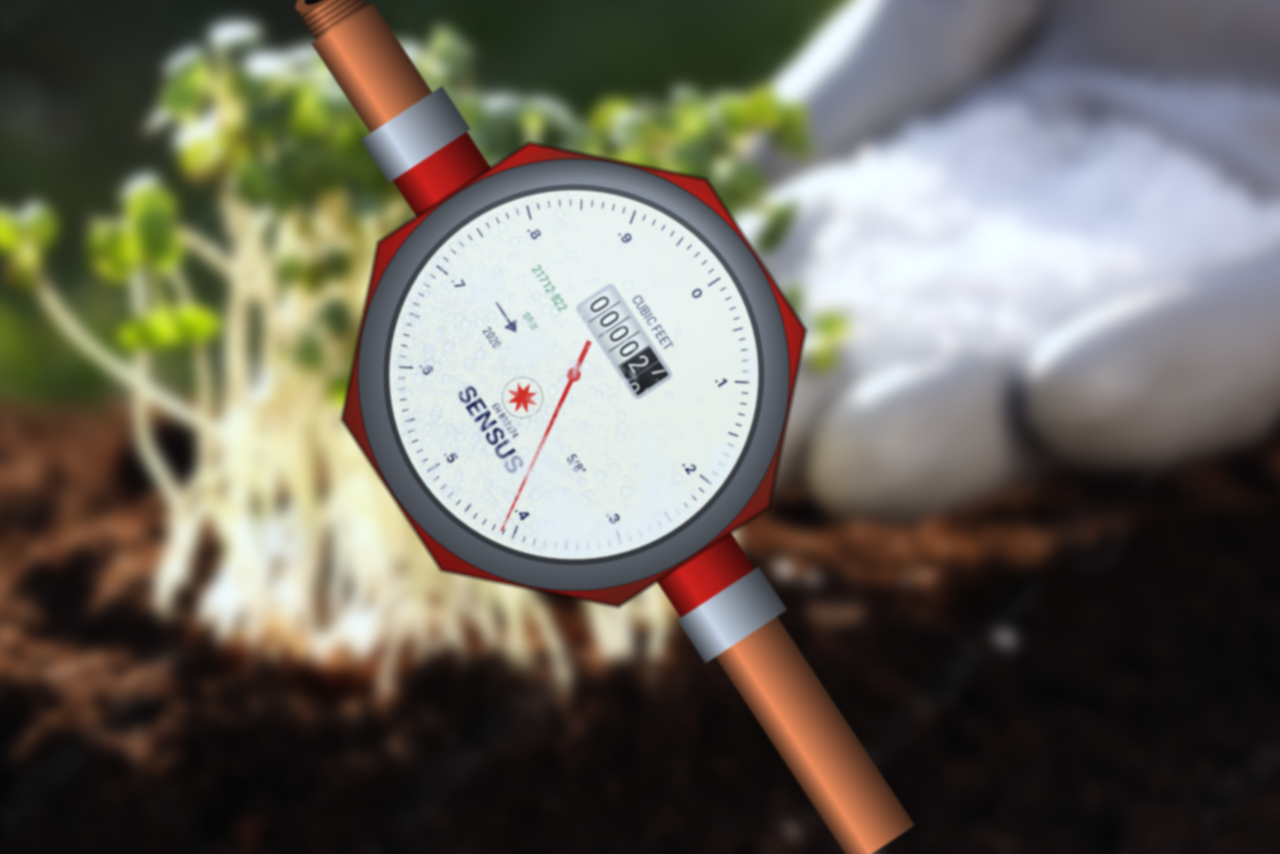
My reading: 27.41,ft³
